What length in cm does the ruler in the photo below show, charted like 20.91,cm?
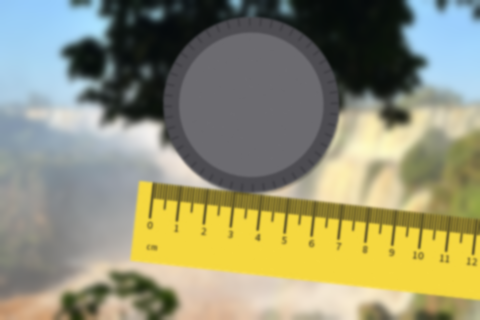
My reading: 6.5,cm
